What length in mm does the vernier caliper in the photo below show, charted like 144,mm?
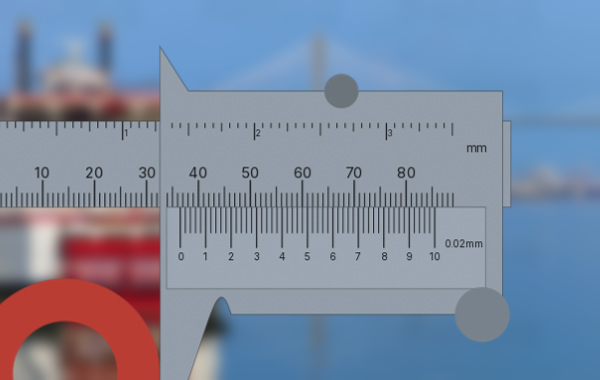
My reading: 36.5,mm
